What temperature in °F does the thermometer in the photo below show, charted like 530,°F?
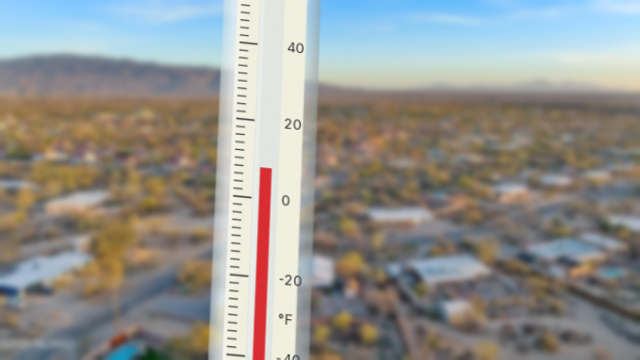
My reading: 8,°F
